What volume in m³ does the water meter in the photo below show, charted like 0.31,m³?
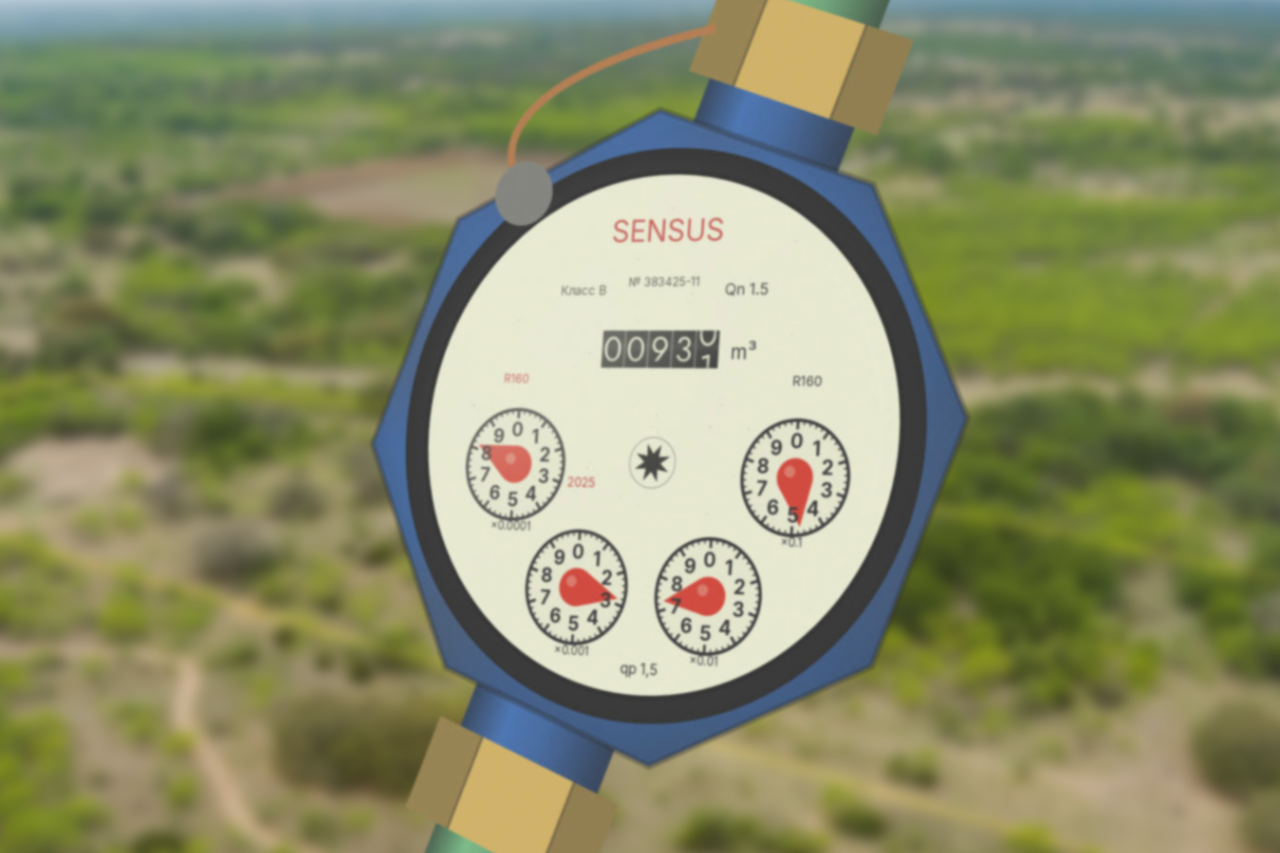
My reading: 930.4728,m³
